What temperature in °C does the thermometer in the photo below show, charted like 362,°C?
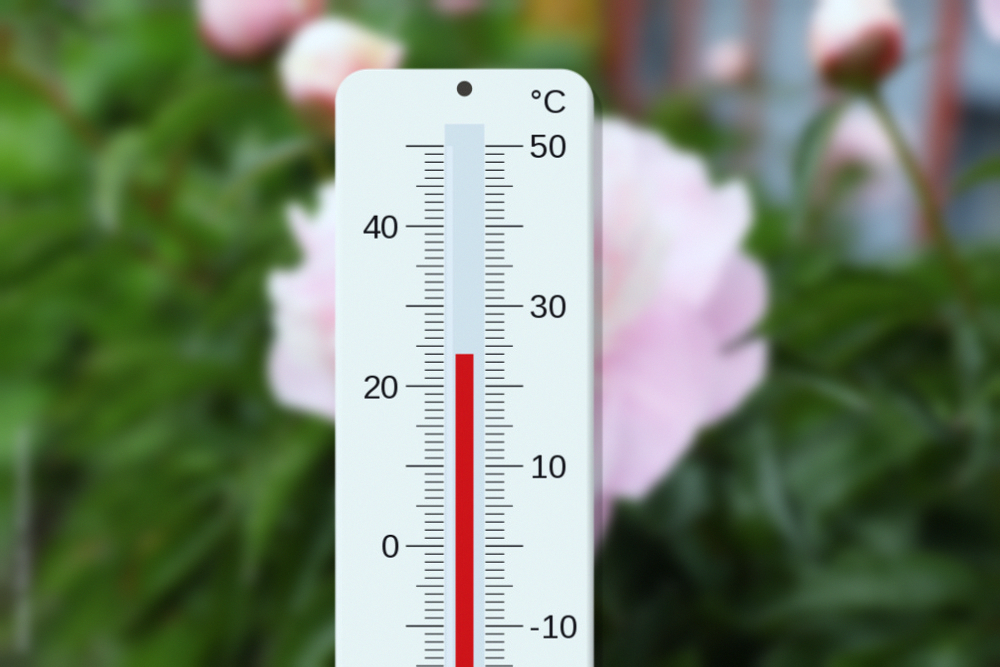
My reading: 24,°C
